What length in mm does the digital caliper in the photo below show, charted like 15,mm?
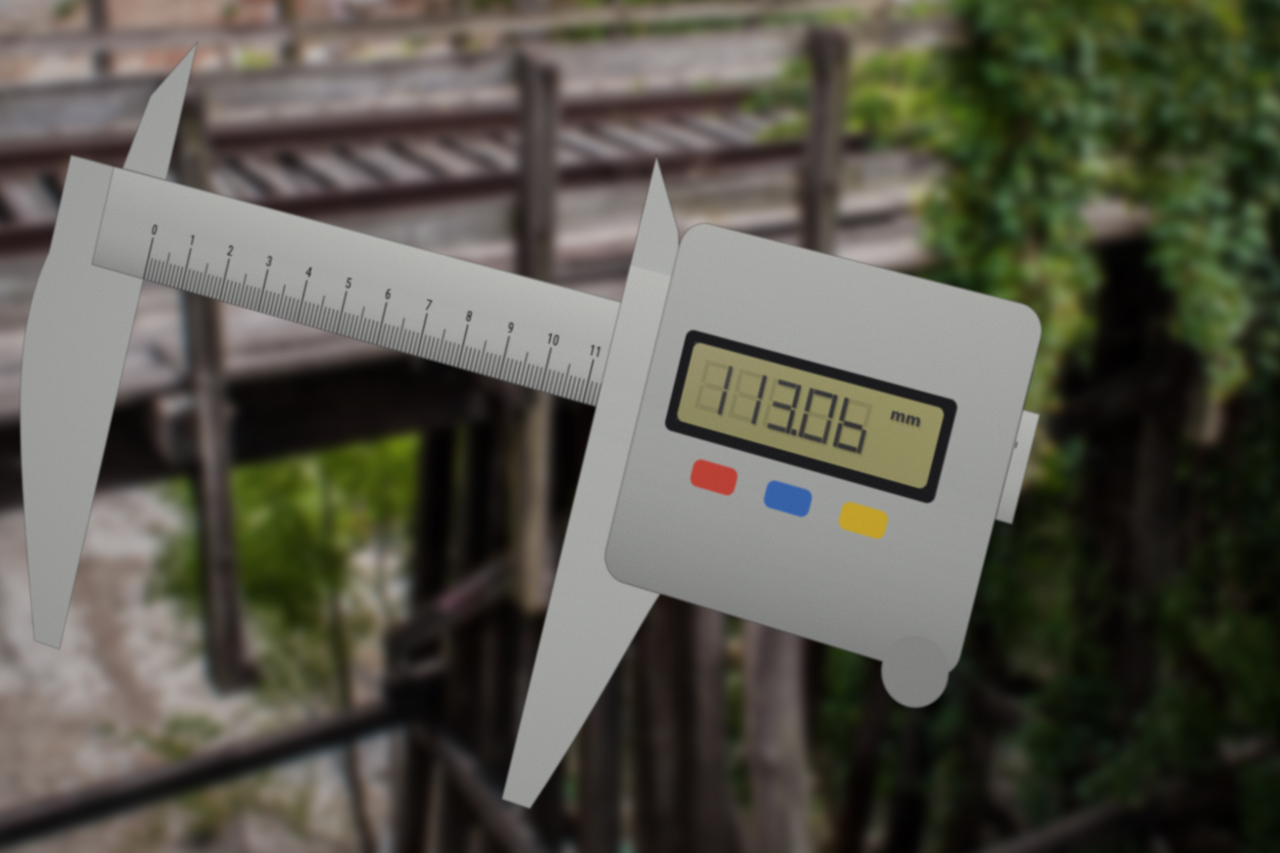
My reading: 113.06,mm
